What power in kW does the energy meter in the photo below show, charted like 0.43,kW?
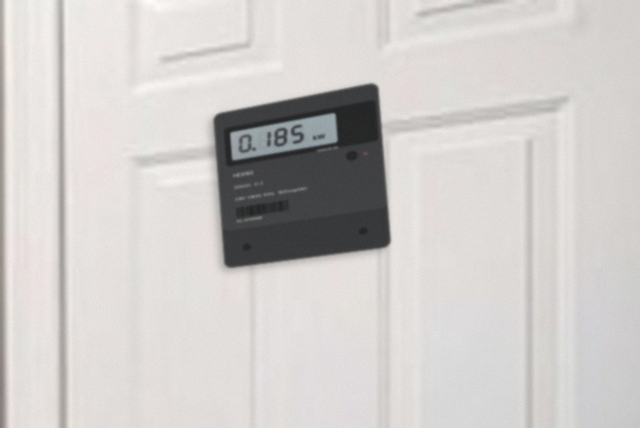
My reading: 0.185,kW
